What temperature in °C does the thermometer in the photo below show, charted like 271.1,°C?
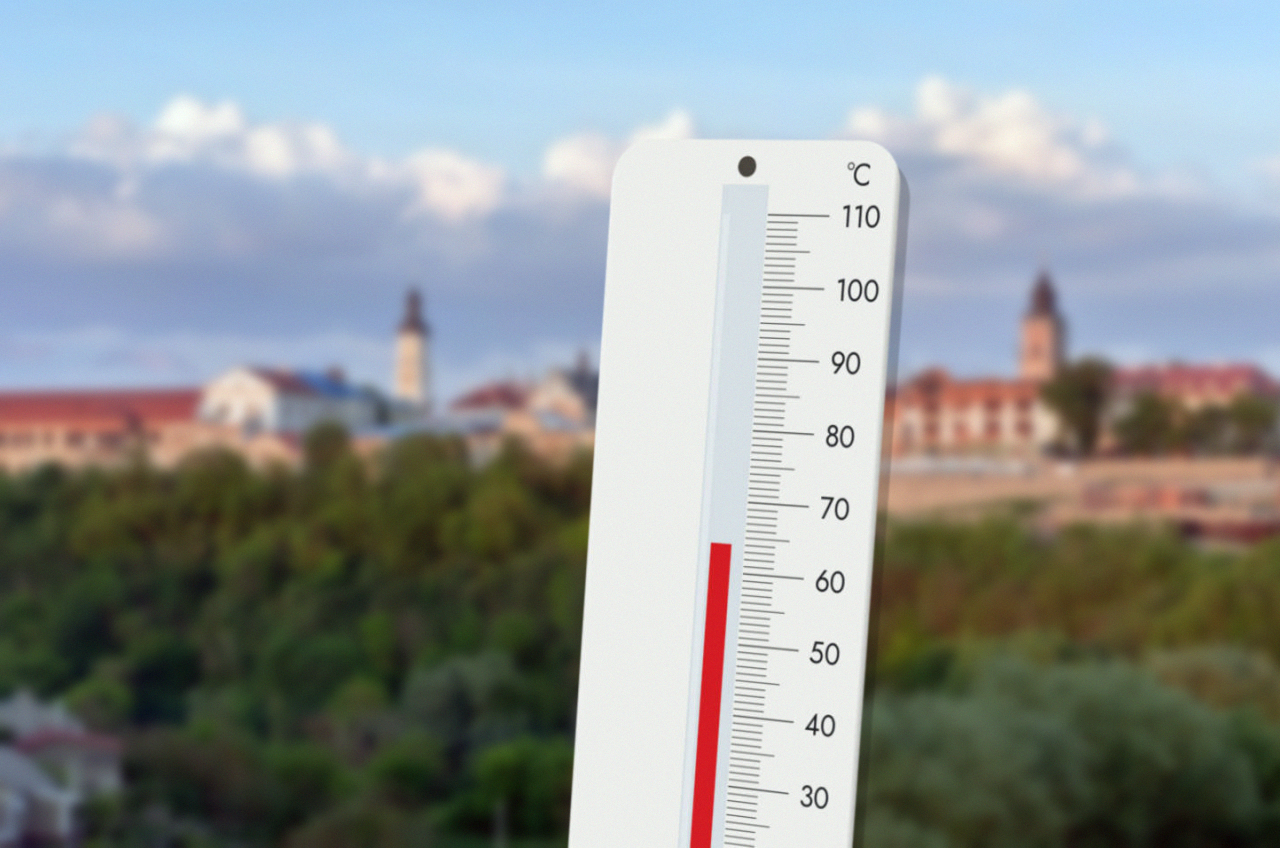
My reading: 64,°C
